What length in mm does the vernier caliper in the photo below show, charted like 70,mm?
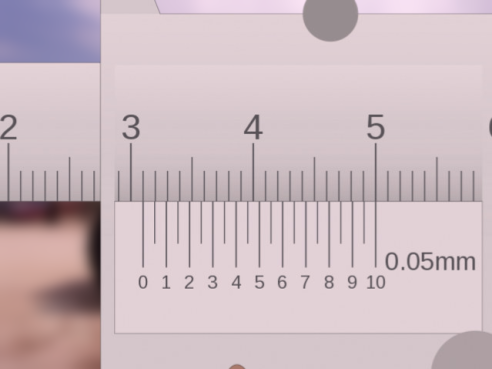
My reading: 31.0,mm
